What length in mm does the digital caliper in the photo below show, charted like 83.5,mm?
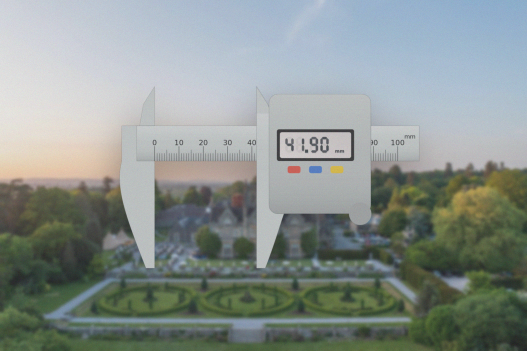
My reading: 41.90,mm
